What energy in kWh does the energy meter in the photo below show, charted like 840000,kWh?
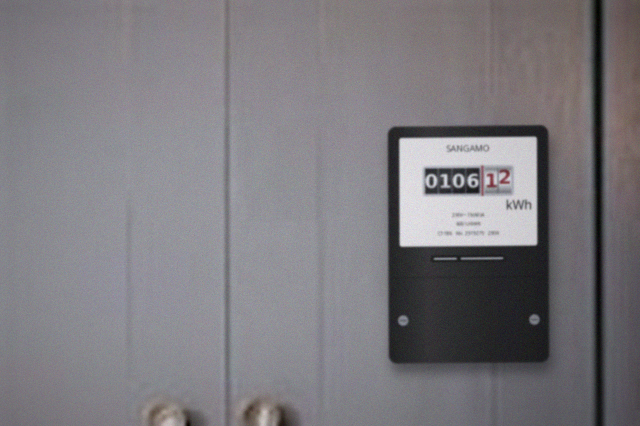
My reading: 106.12,kWh
